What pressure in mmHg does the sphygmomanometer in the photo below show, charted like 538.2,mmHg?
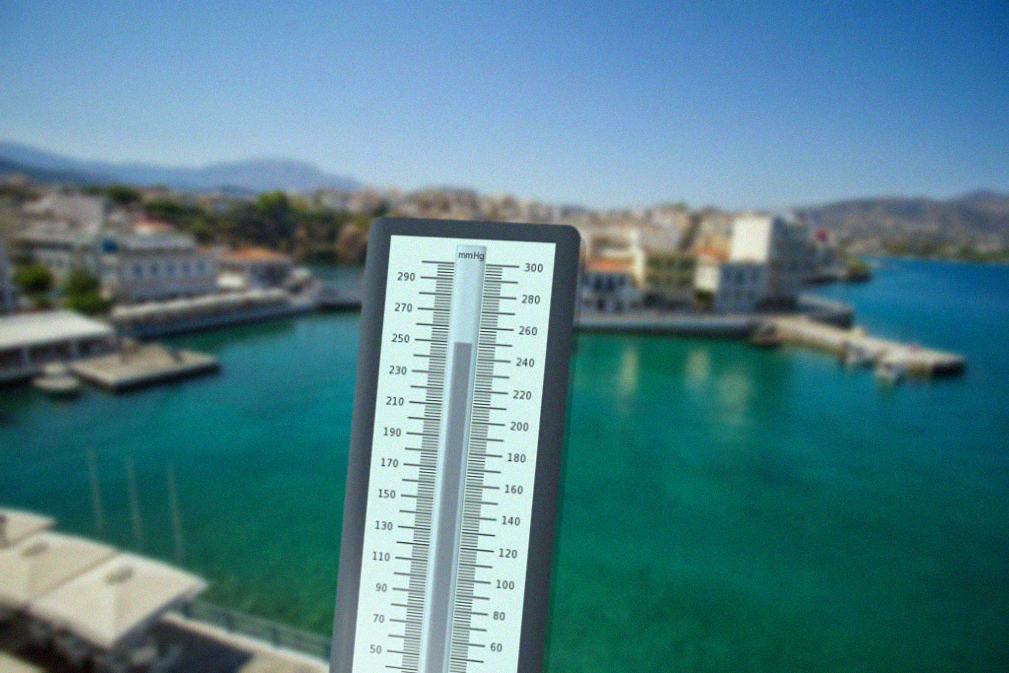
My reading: 250,mmHg
